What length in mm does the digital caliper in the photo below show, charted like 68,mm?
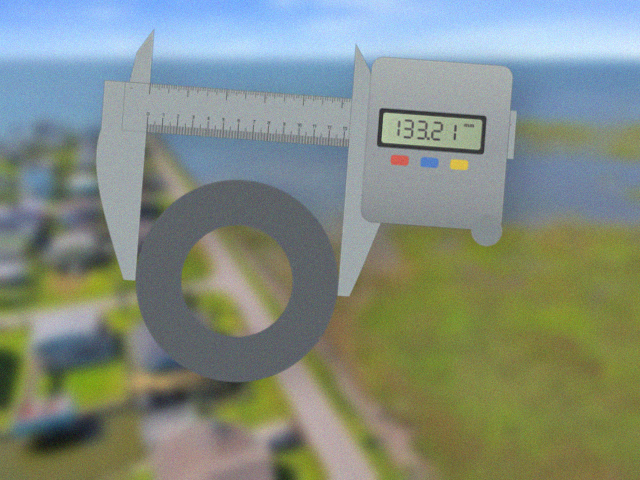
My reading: 133.21,mm
